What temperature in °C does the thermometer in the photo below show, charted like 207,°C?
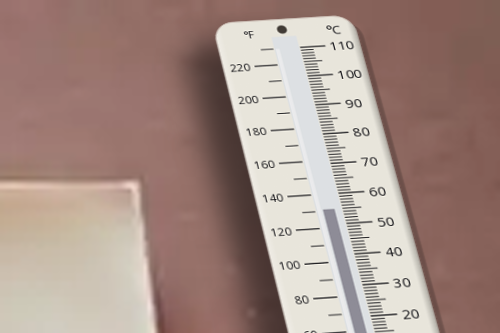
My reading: 55,°C
